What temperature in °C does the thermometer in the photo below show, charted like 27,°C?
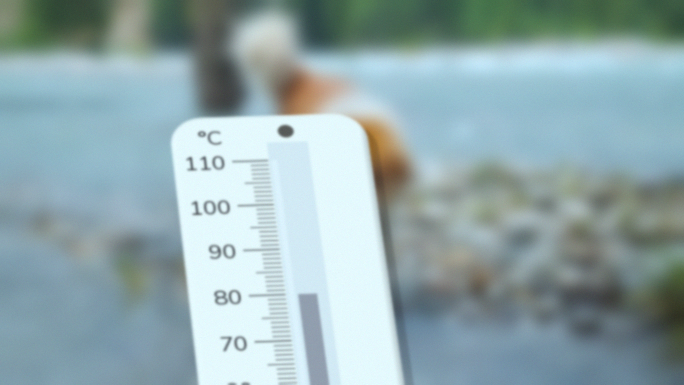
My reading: 80,°C
